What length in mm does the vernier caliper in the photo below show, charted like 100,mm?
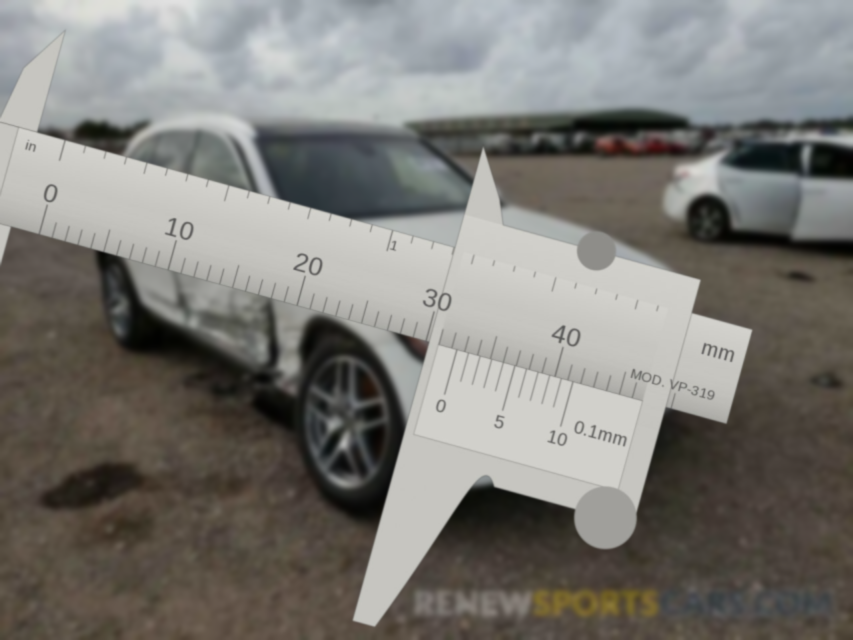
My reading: 32.4,mm
